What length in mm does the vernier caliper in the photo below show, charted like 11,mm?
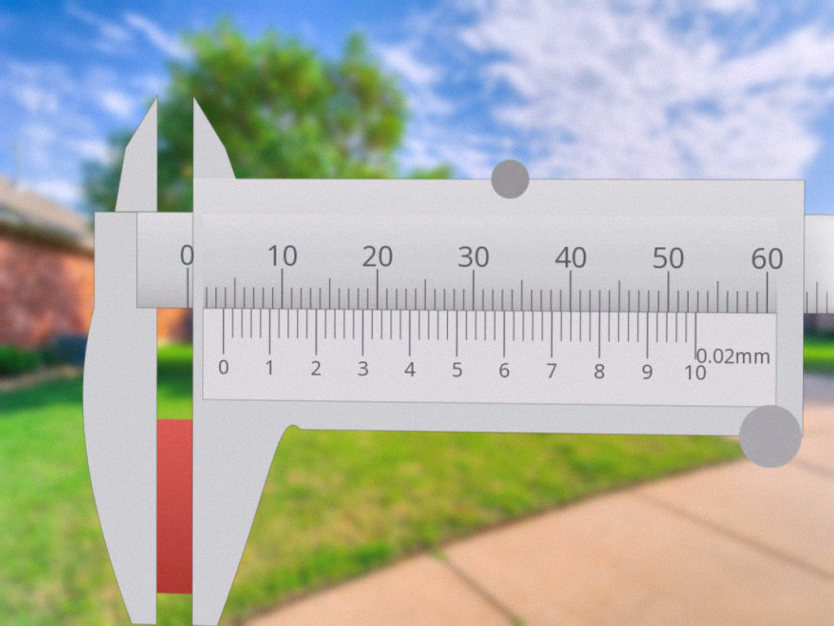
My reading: 3.8,mm
